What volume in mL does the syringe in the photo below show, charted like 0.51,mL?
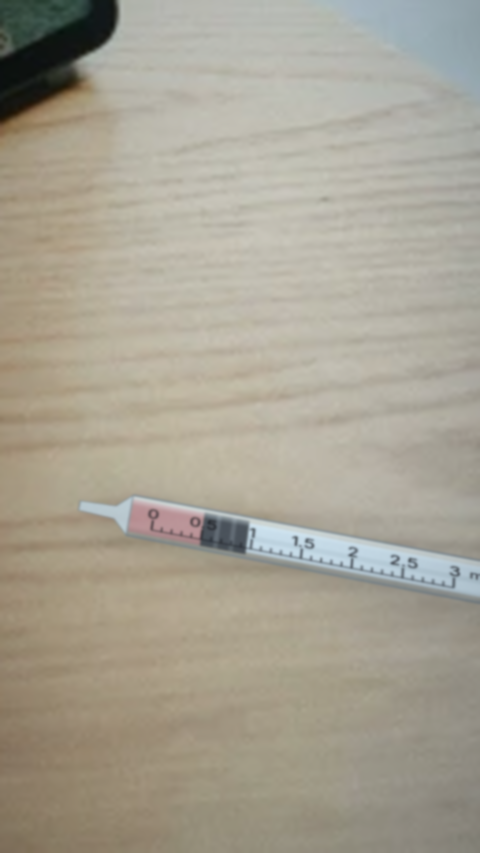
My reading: 0.5,mL
